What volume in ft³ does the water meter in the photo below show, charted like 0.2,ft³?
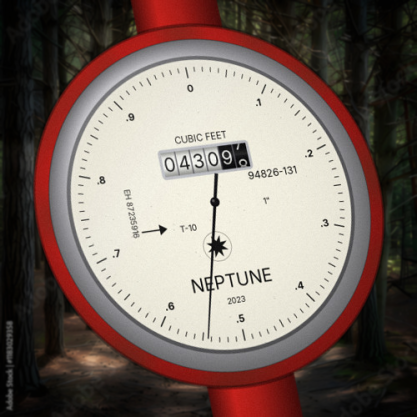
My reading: 43097.54,ft³
